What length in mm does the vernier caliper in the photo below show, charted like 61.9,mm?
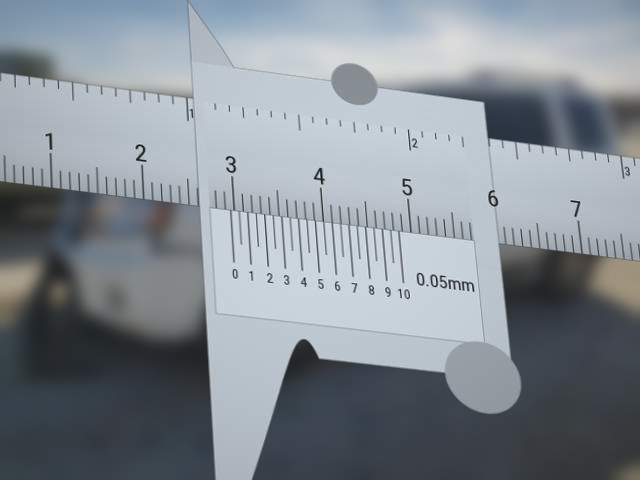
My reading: 29.6,mm
